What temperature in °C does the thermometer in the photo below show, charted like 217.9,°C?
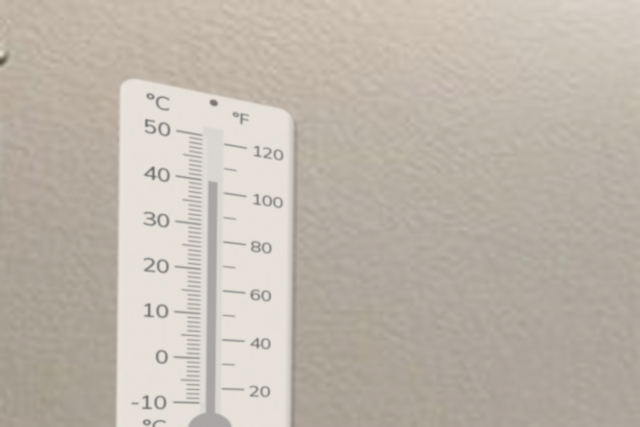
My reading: 40,°C
